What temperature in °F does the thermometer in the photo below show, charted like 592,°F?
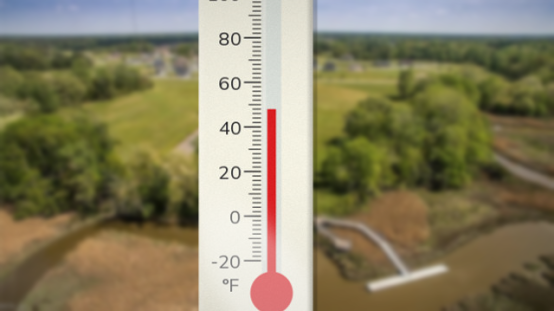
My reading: 48,°F
